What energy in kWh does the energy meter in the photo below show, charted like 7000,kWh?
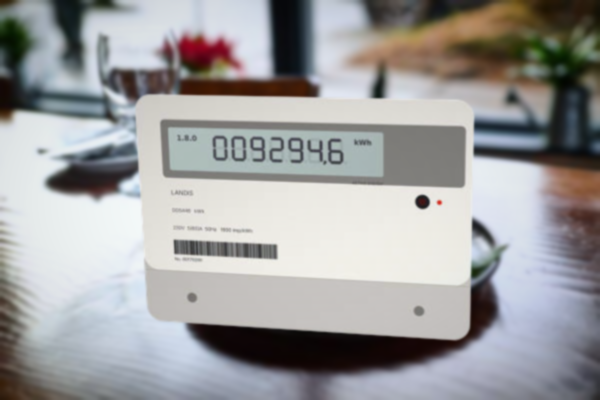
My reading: 9294.6,kWh
